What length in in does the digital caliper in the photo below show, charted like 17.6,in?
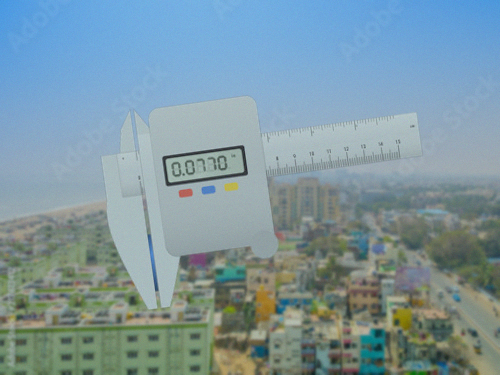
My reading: 0.0770,in
